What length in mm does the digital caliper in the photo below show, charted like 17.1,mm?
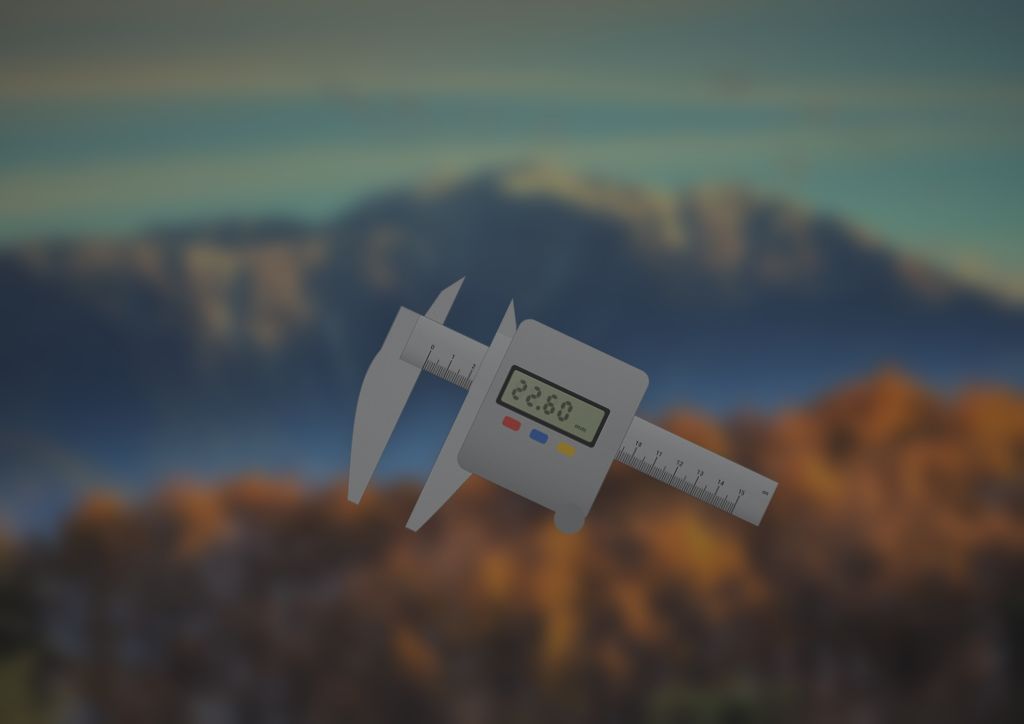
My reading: 22.60,mm
